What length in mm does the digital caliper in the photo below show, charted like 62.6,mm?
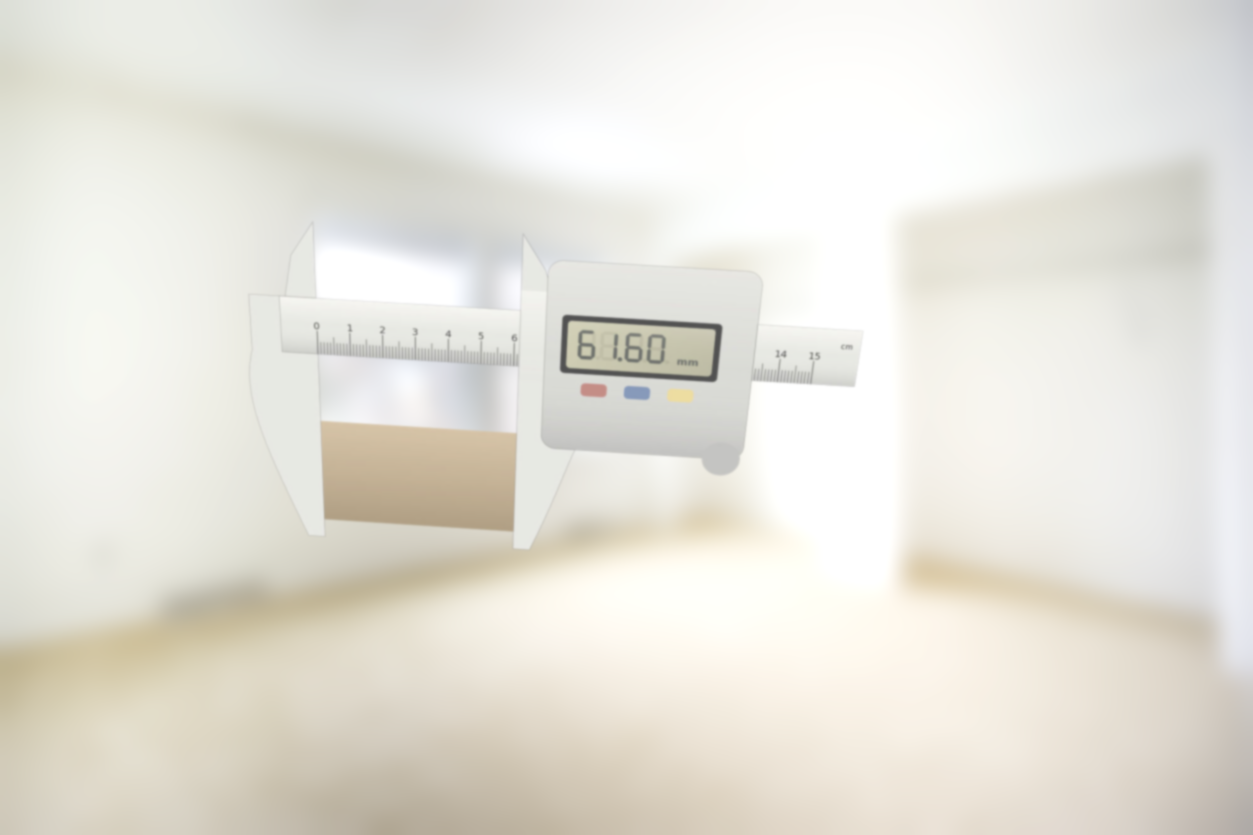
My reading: 61.60,mm
